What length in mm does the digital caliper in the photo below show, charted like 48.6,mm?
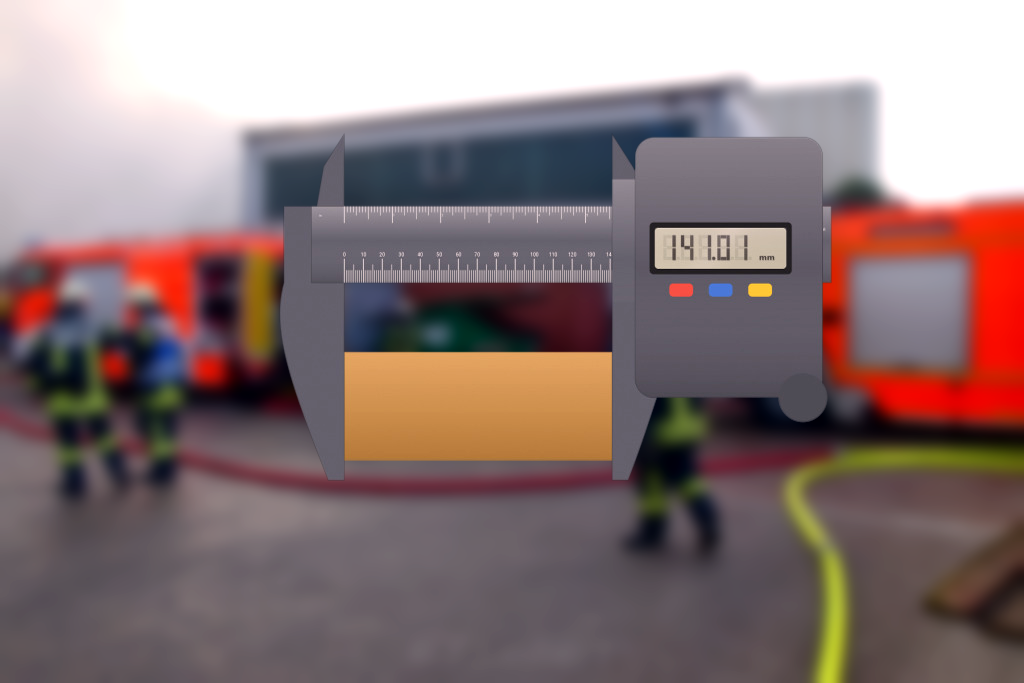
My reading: 141.01,mm
